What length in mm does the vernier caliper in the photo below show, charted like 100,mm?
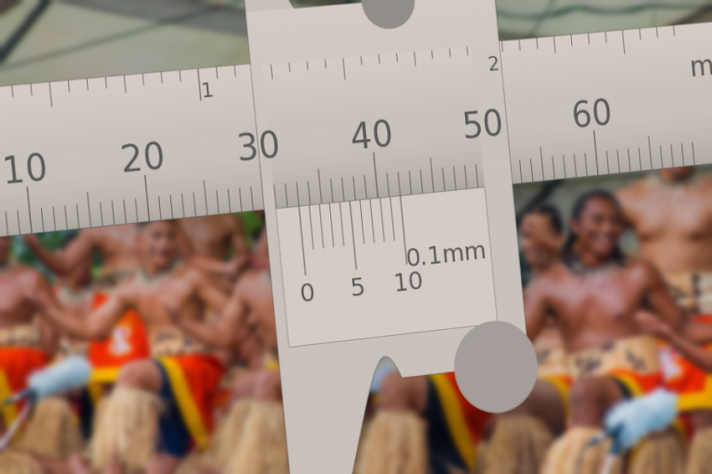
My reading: 33.0,mm
